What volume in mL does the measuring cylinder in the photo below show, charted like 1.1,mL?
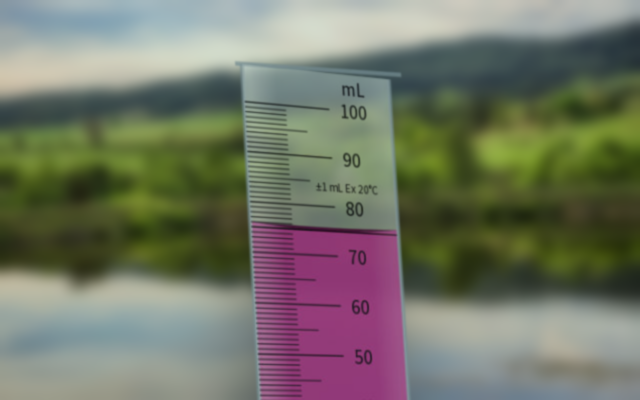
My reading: 75,mL
